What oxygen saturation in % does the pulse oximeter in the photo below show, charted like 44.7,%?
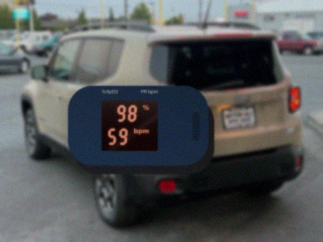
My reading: 98,%
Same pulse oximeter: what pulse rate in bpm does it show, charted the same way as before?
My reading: 59,bpm
